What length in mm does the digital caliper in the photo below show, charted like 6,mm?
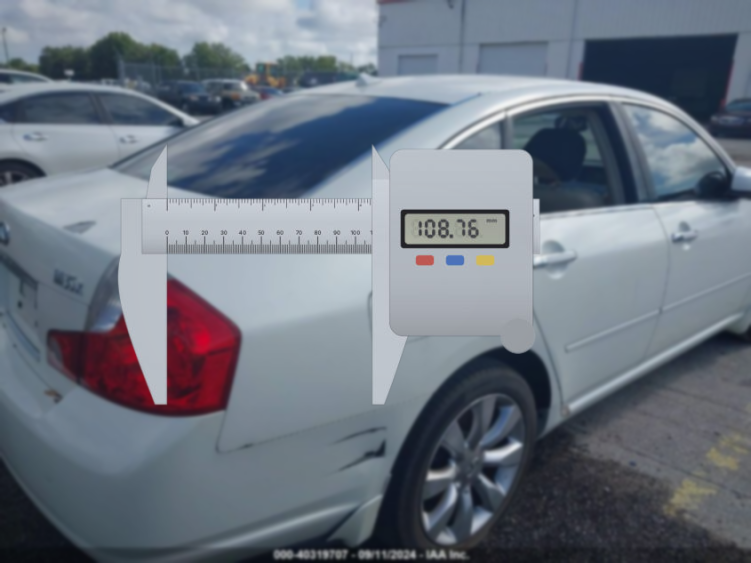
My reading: 108.76,mm
